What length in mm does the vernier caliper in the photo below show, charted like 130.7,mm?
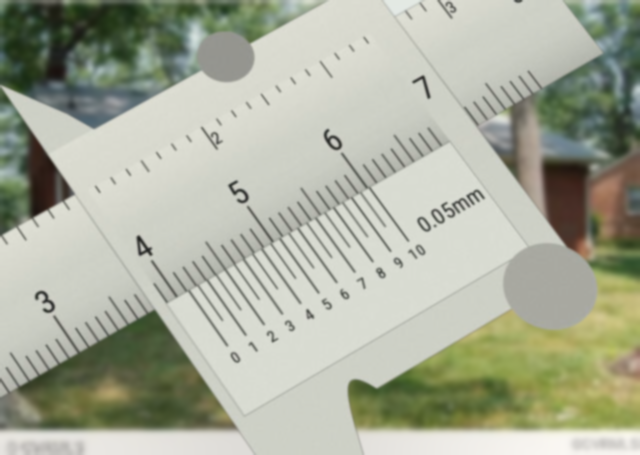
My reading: 41.2,mm
